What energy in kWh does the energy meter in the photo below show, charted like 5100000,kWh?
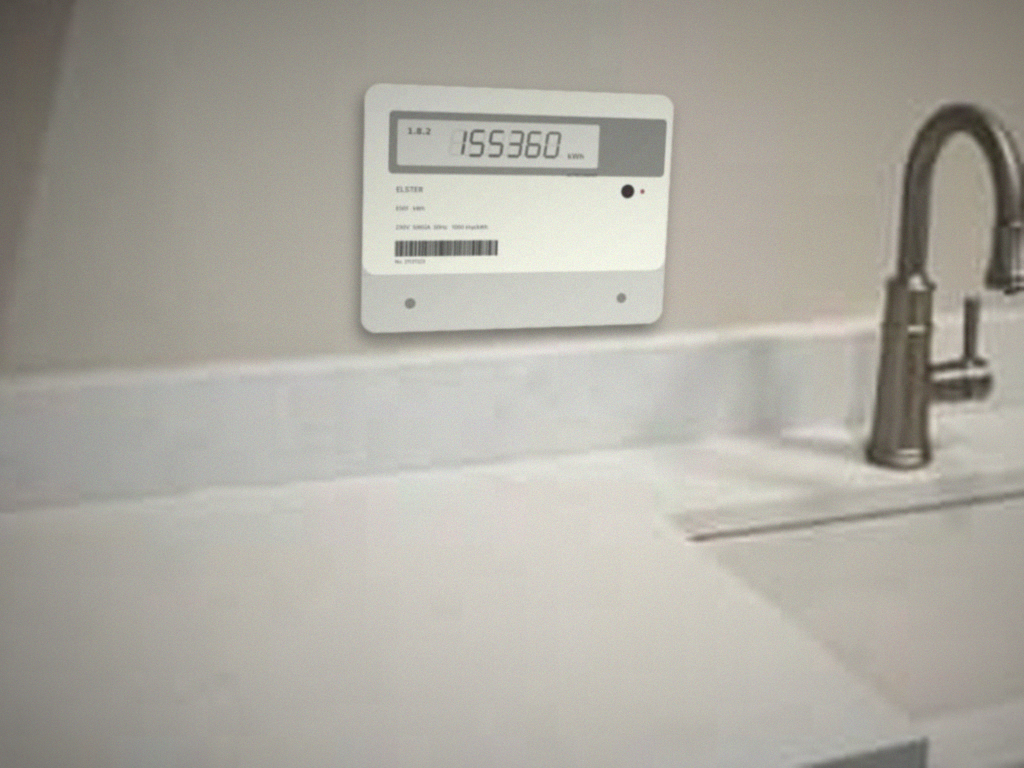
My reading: 155360,kWh
